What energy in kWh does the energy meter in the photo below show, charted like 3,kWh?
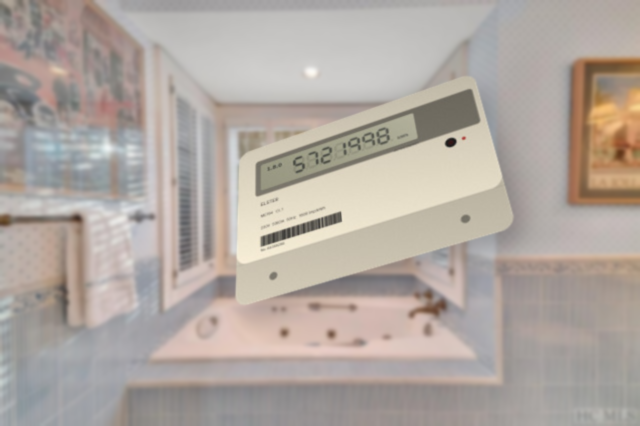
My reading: 5721998,kWh
